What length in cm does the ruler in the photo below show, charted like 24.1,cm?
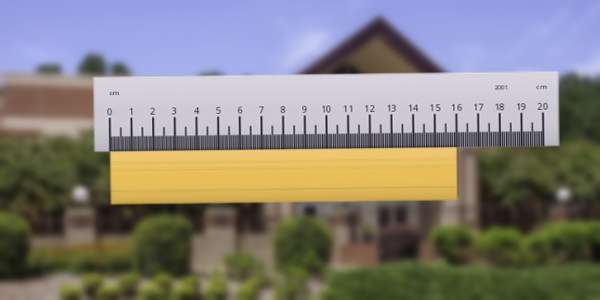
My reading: 16,cm
